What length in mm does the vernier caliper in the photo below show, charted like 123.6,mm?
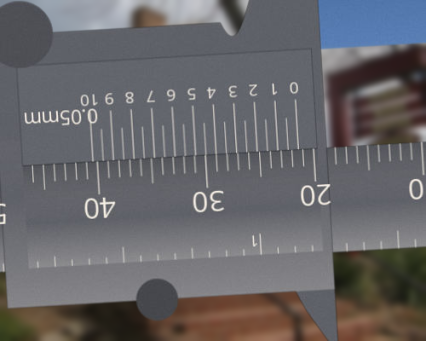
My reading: 21.4,mm
